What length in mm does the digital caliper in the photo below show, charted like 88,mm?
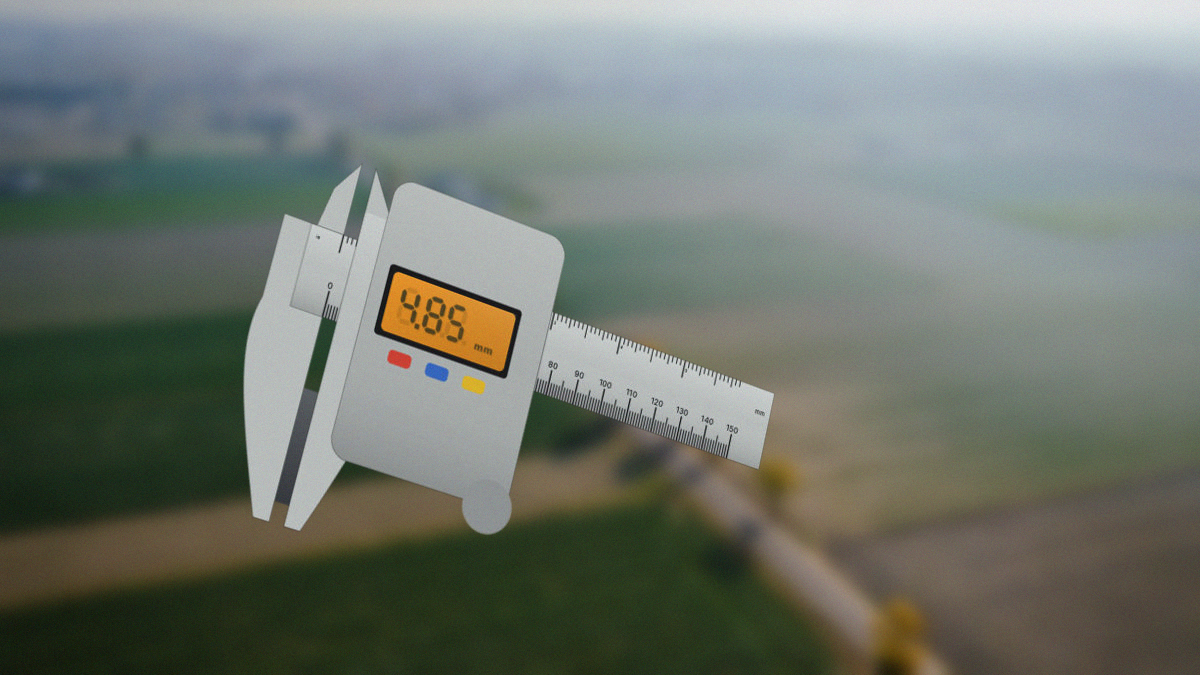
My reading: 4.85,mm
